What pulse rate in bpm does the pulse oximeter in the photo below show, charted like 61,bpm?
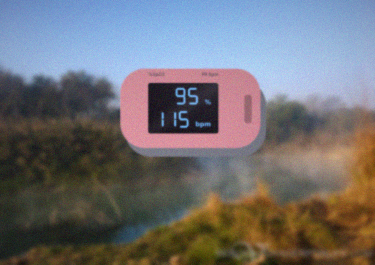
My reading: 115,bpm
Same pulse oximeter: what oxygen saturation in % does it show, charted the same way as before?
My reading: 95,%
